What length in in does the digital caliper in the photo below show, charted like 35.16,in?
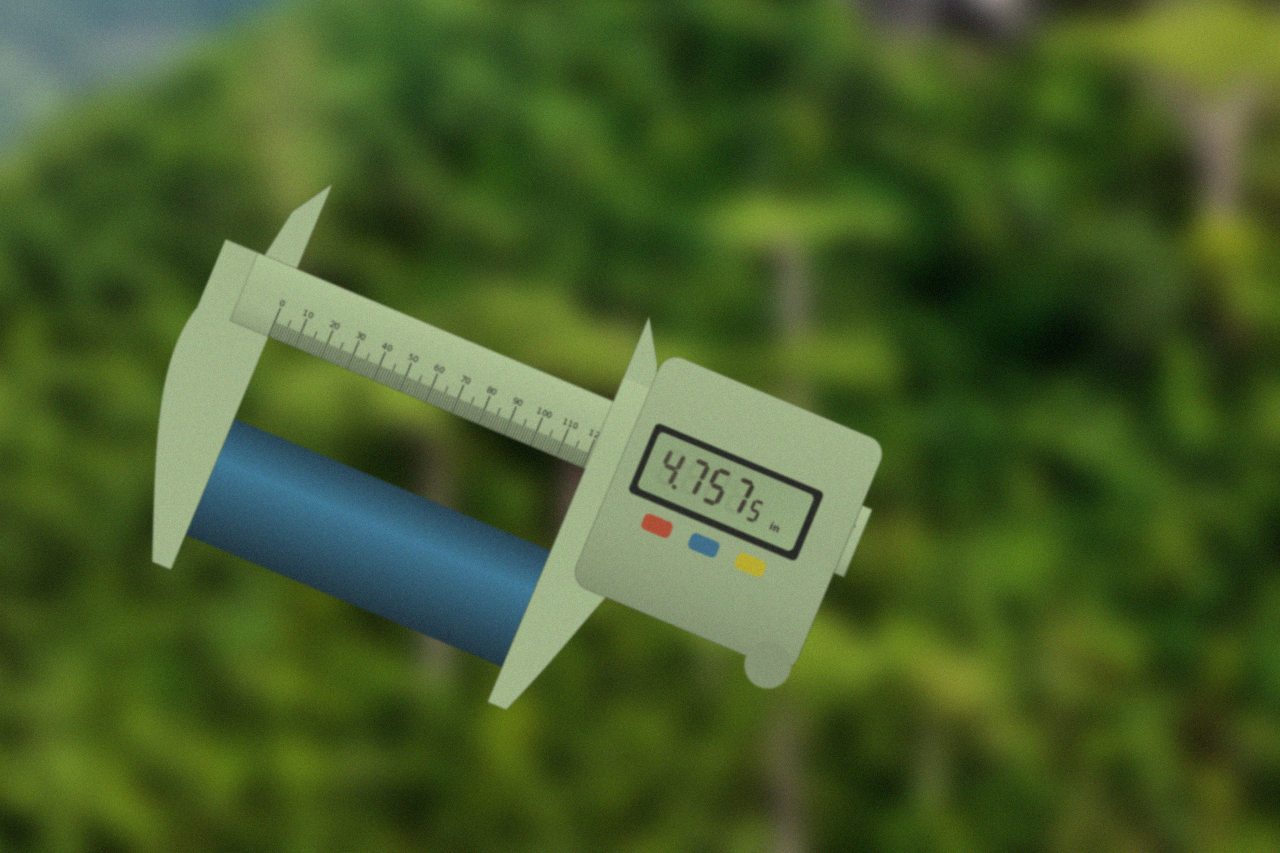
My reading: 4.7575,in
